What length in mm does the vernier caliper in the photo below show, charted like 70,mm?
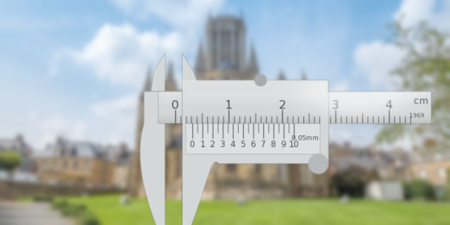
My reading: 3.2,mm
